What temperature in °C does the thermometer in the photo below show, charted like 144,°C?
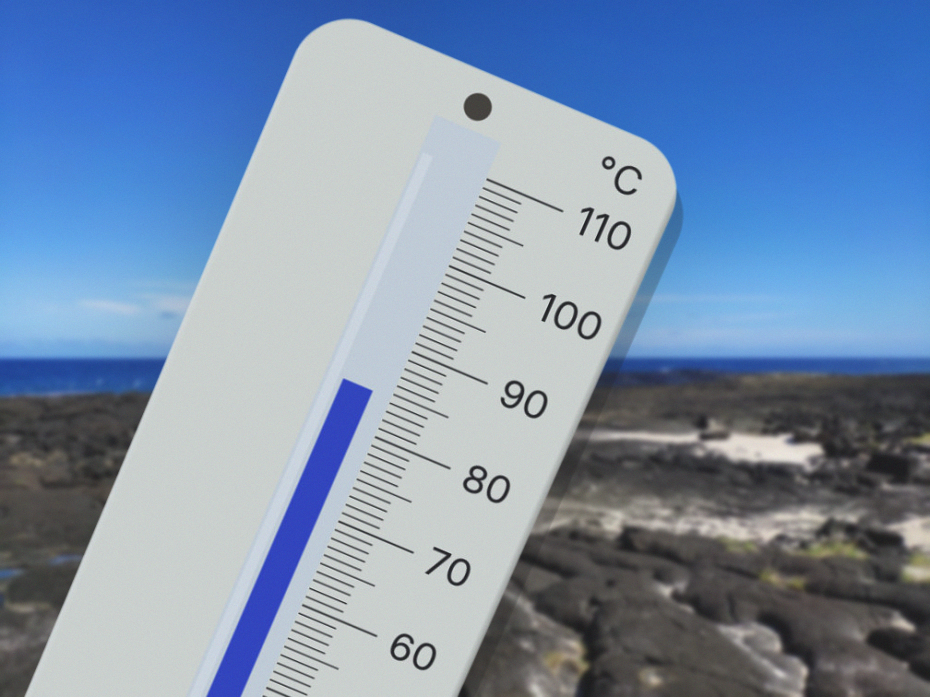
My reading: 84.5,°C
